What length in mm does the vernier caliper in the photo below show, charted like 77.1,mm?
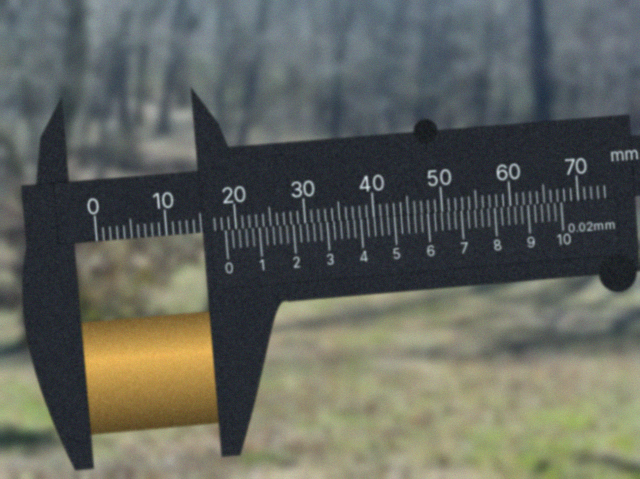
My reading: 18.5,mm
